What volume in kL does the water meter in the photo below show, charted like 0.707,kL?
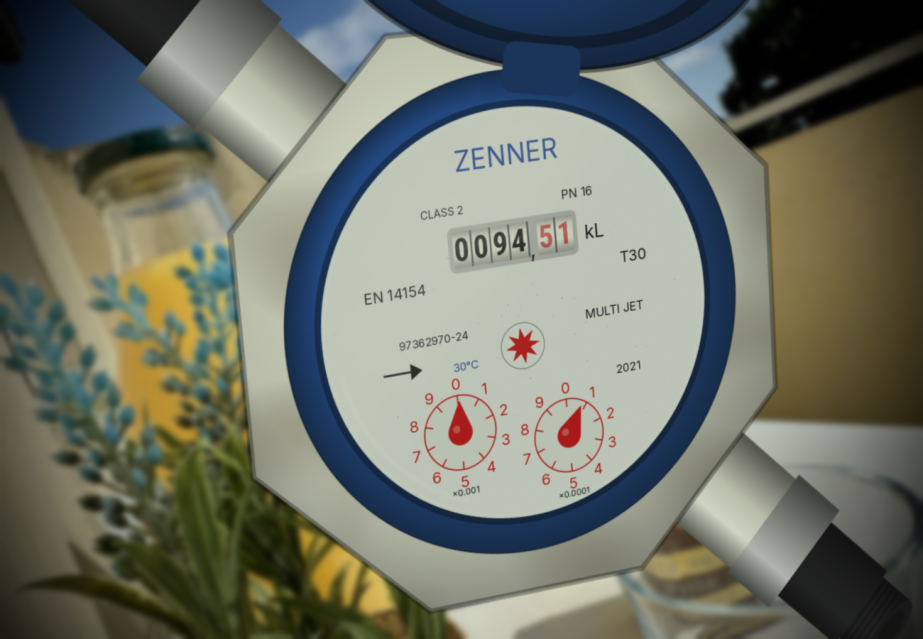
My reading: 94.5100,kL
